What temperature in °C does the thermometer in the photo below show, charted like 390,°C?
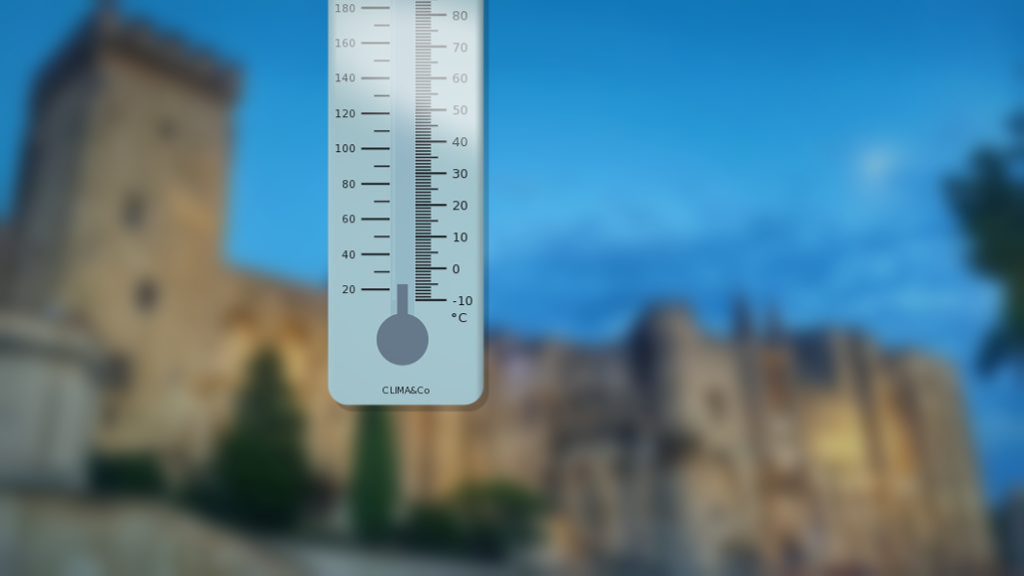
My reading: -5,°C
